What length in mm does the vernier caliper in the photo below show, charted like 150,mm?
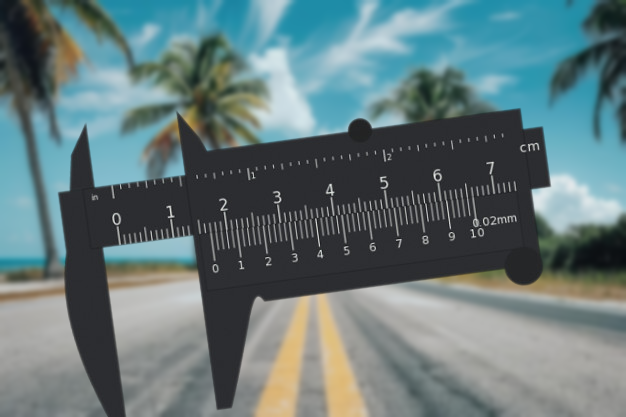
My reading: 17.0,mm
